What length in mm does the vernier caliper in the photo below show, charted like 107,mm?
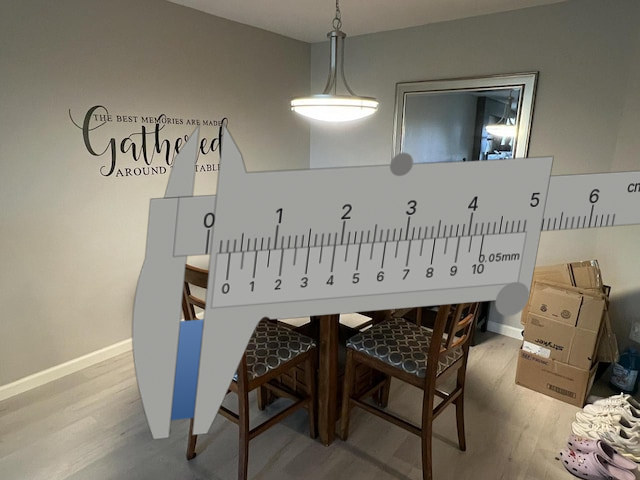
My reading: 3.4,mm
